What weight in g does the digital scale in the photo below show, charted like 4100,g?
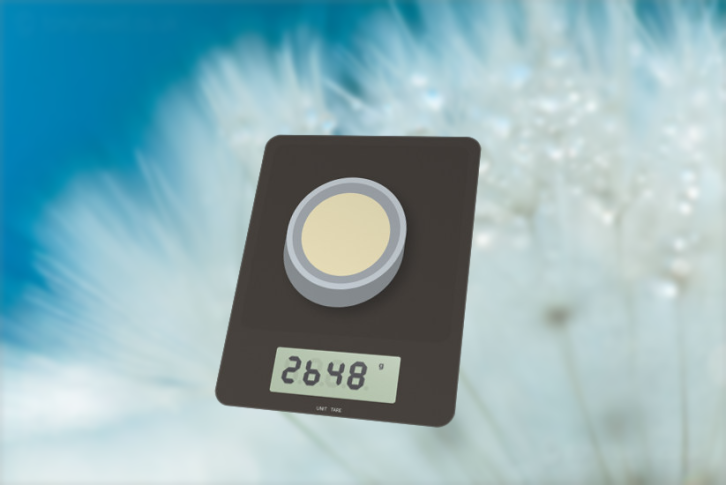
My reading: 2648,g
